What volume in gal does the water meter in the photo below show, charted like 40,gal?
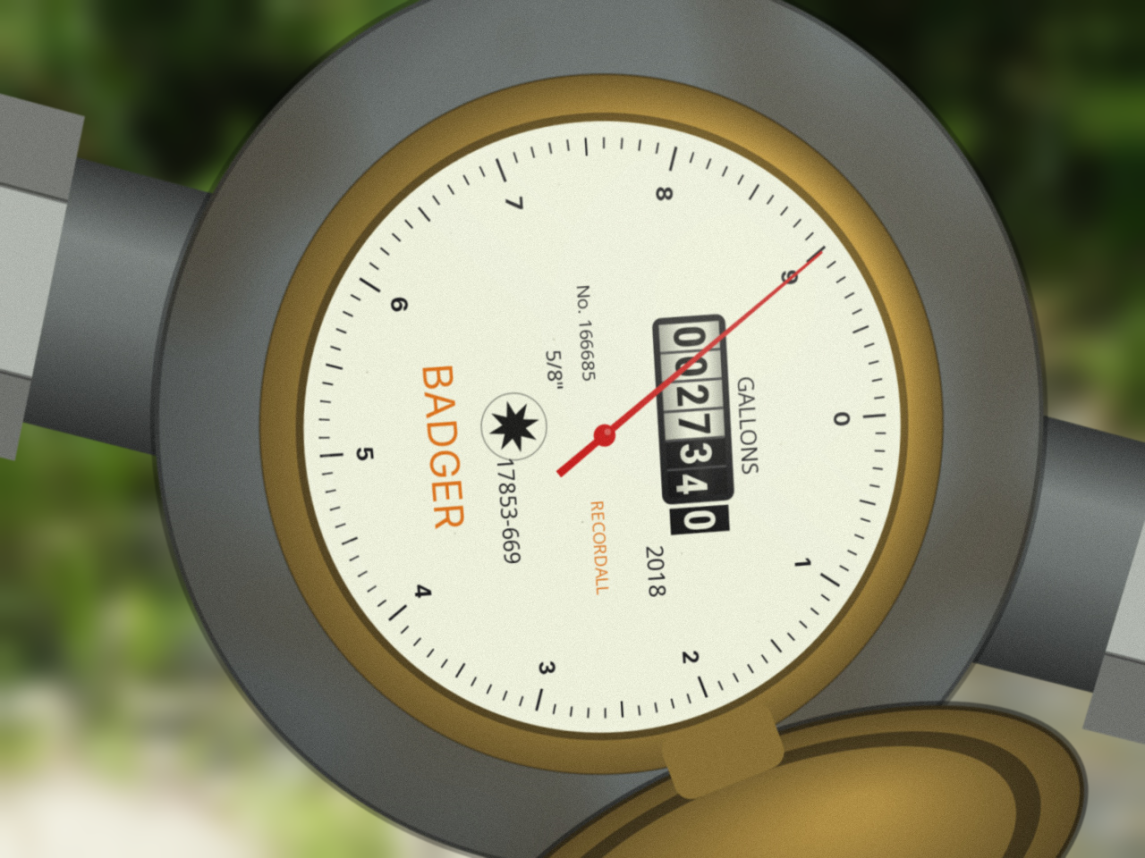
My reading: 27339.0,gal
